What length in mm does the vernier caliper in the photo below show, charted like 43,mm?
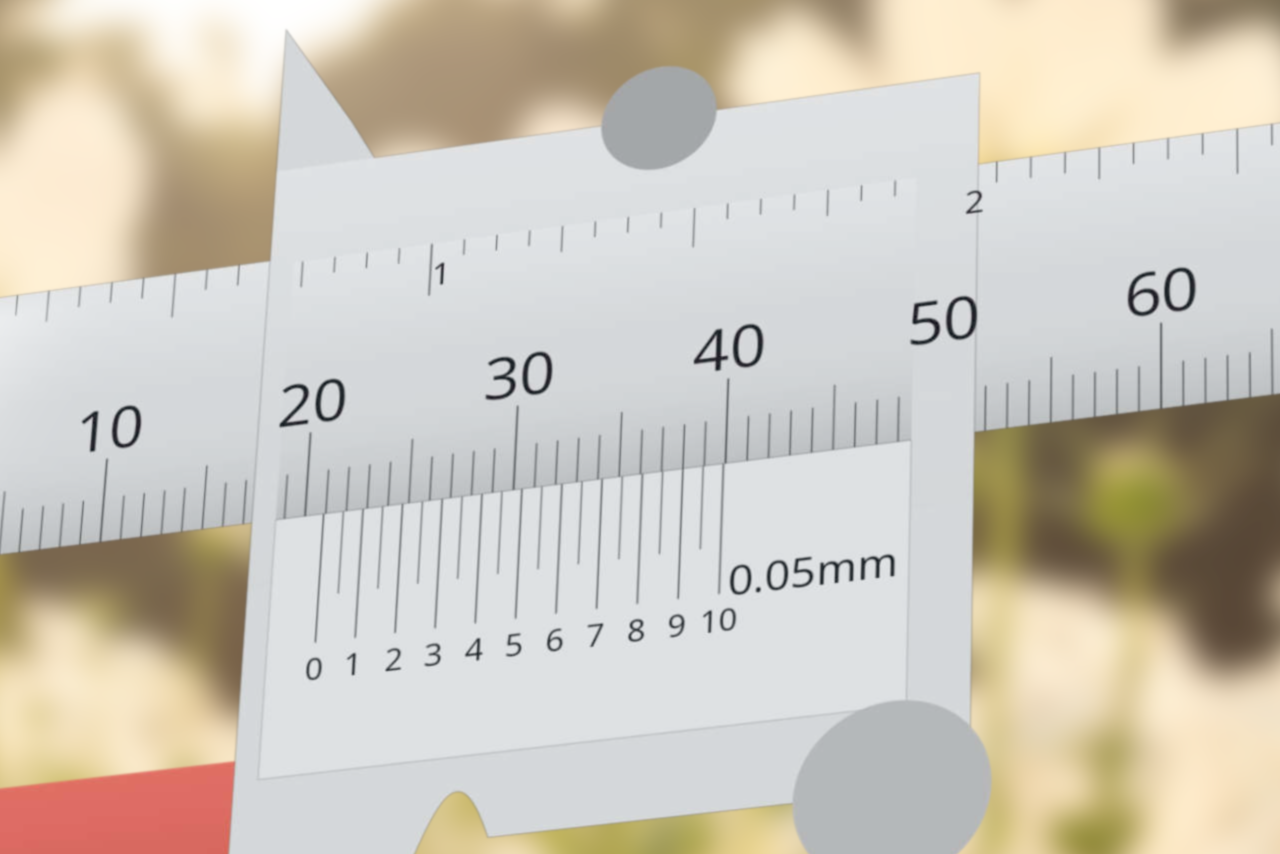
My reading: 20.9,mm
